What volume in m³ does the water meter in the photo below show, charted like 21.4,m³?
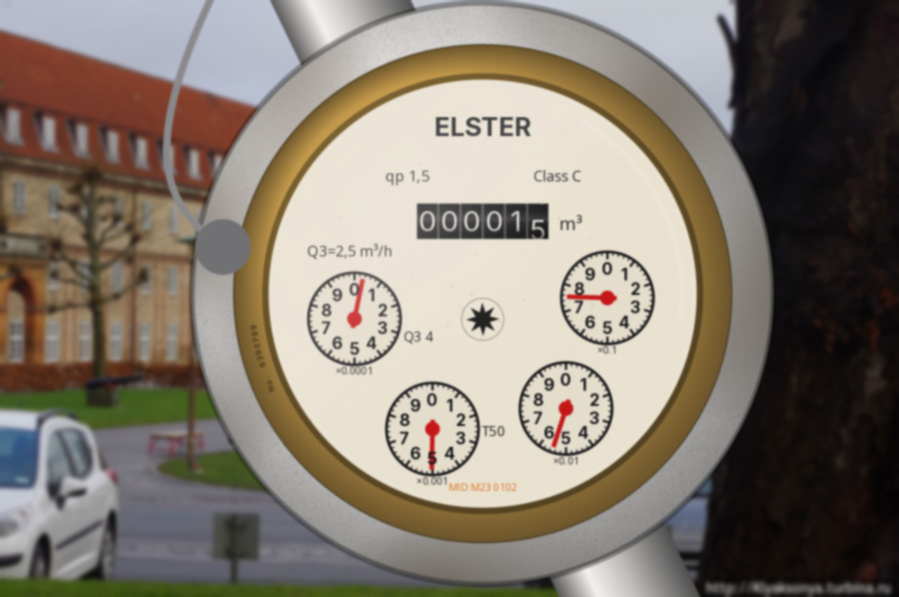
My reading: 14.7550,m³
